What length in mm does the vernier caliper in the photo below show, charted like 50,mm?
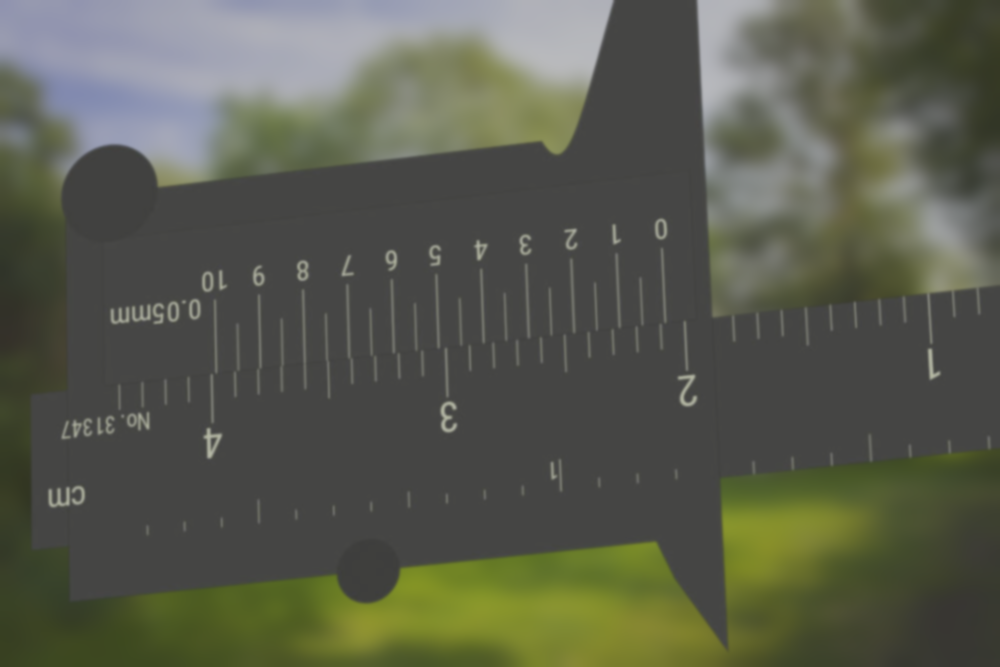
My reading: 20.8,mm
